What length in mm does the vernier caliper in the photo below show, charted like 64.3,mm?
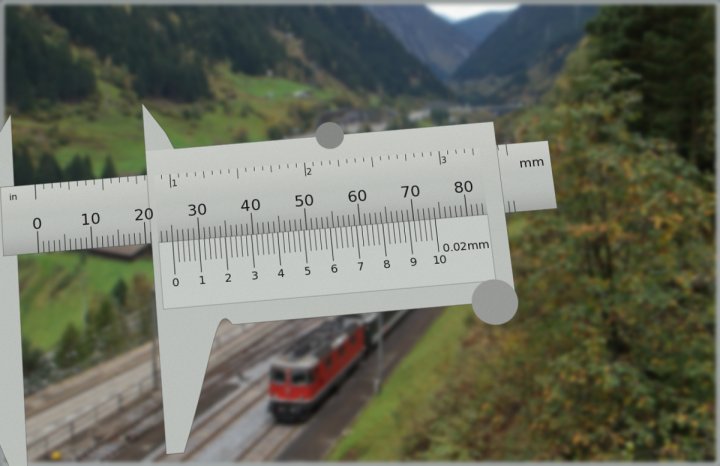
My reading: 25.0,mm
